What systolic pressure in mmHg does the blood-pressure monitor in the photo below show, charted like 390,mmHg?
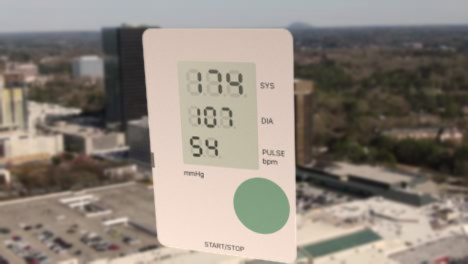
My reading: 174,mmHg
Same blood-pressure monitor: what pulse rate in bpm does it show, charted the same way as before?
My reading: 54,bpm
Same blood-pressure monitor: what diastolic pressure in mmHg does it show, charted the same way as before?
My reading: 107,mmHg
